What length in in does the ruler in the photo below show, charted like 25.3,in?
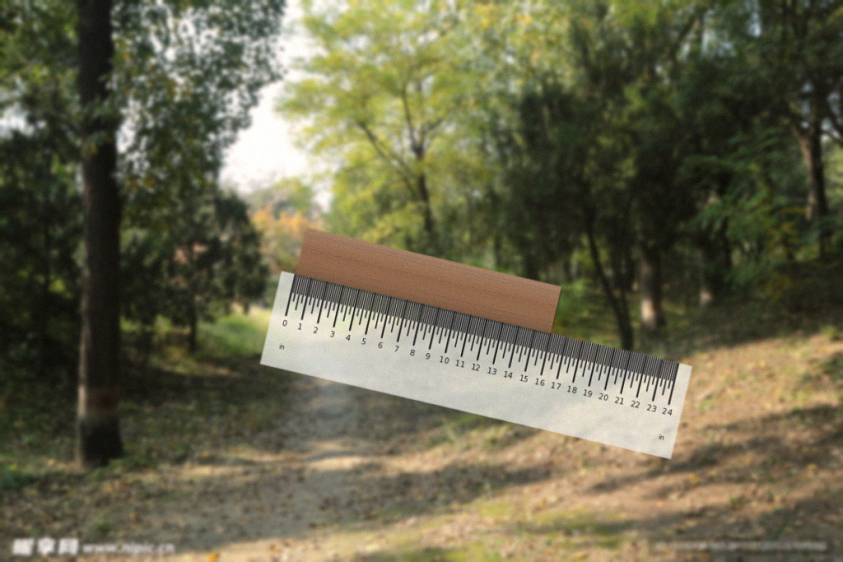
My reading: 16,in
